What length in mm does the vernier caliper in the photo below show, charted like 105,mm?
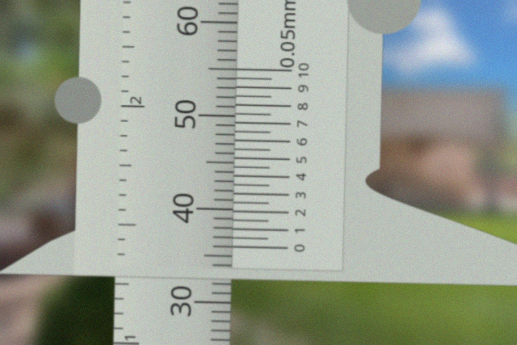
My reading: 36.0,mm
